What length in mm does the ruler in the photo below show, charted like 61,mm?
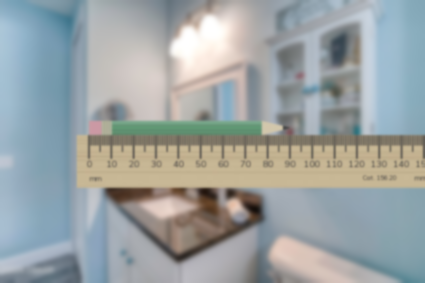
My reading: 90,mm
